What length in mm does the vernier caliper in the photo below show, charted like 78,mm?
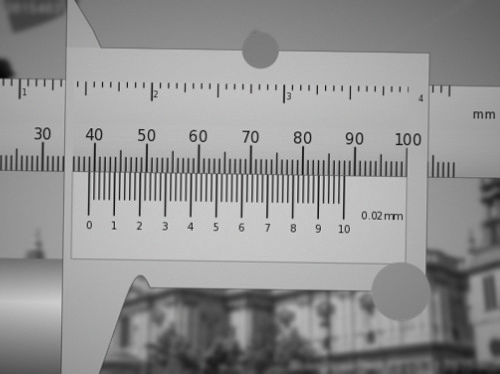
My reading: 39.0,mm
